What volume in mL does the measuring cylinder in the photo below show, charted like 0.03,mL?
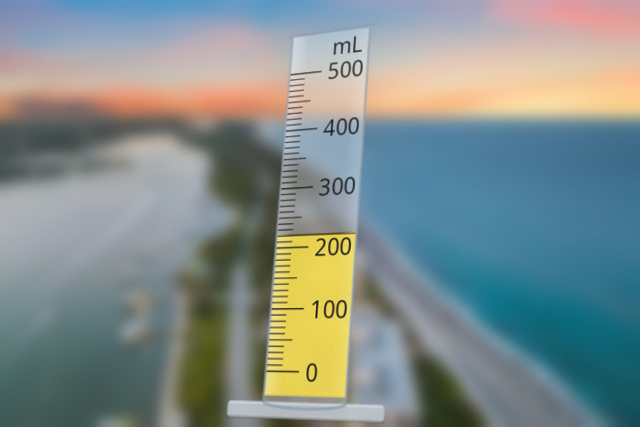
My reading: 220,mL
